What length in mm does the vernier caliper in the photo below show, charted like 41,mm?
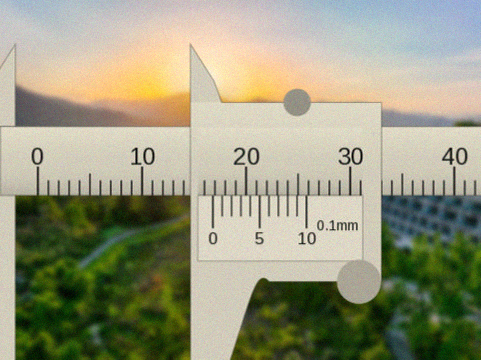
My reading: 16.8,mm
